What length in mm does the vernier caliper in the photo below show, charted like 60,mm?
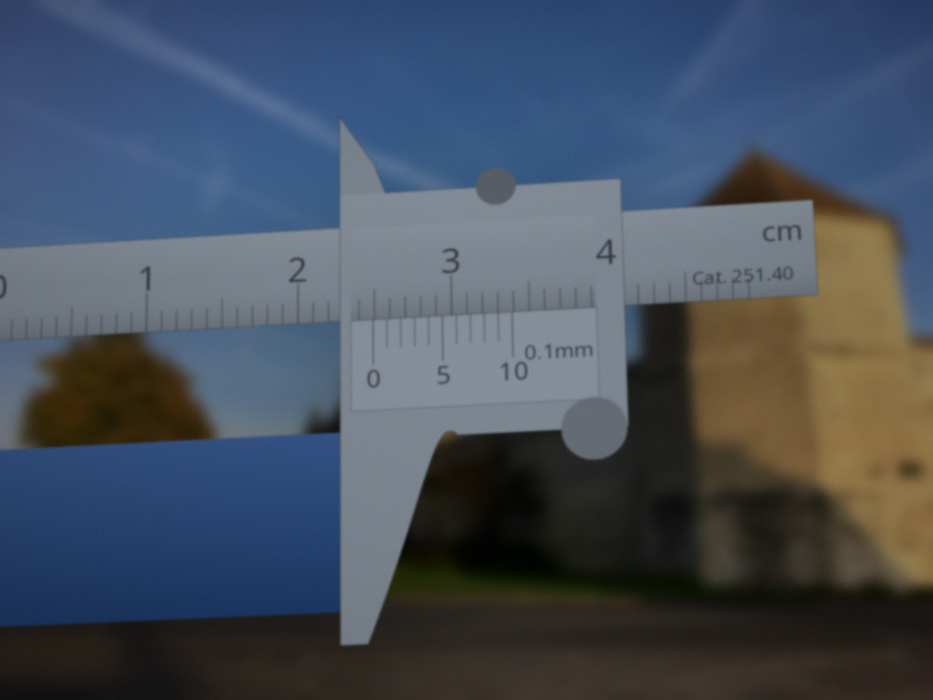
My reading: 24.9,mm
